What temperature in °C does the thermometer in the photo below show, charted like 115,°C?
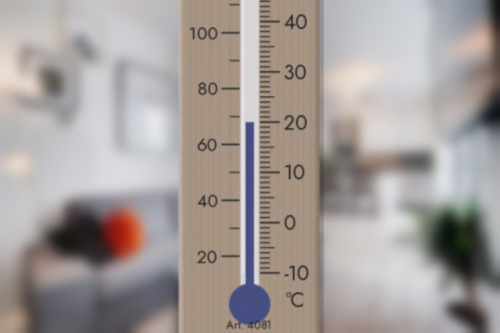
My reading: 20,°C
